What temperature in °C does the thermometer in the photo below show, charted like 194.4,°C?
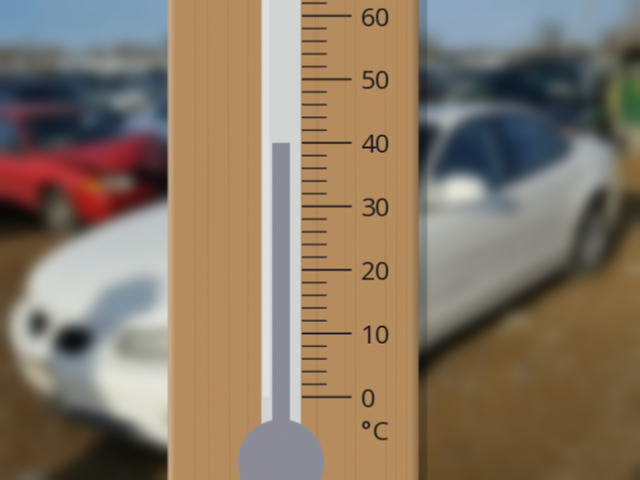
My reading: 40,°C
